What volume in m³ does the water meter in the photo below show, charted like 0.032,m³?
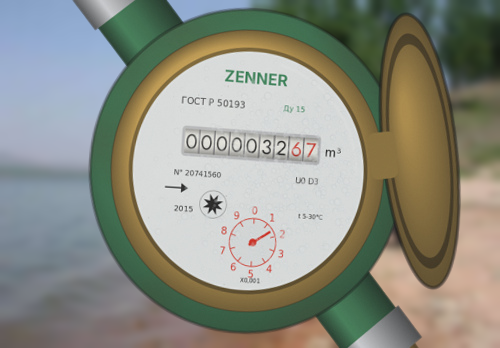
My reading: 32.671,m³
